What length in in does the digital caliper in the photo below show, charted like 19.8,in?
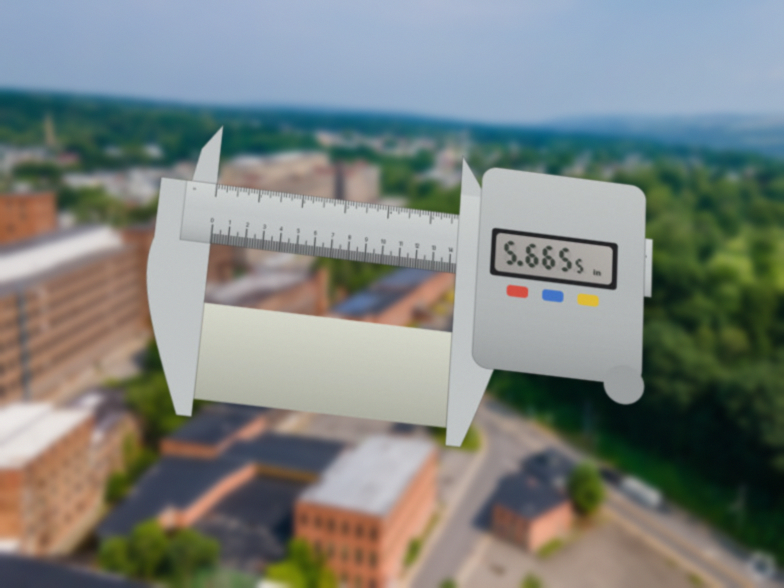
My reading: 5.6655,in
